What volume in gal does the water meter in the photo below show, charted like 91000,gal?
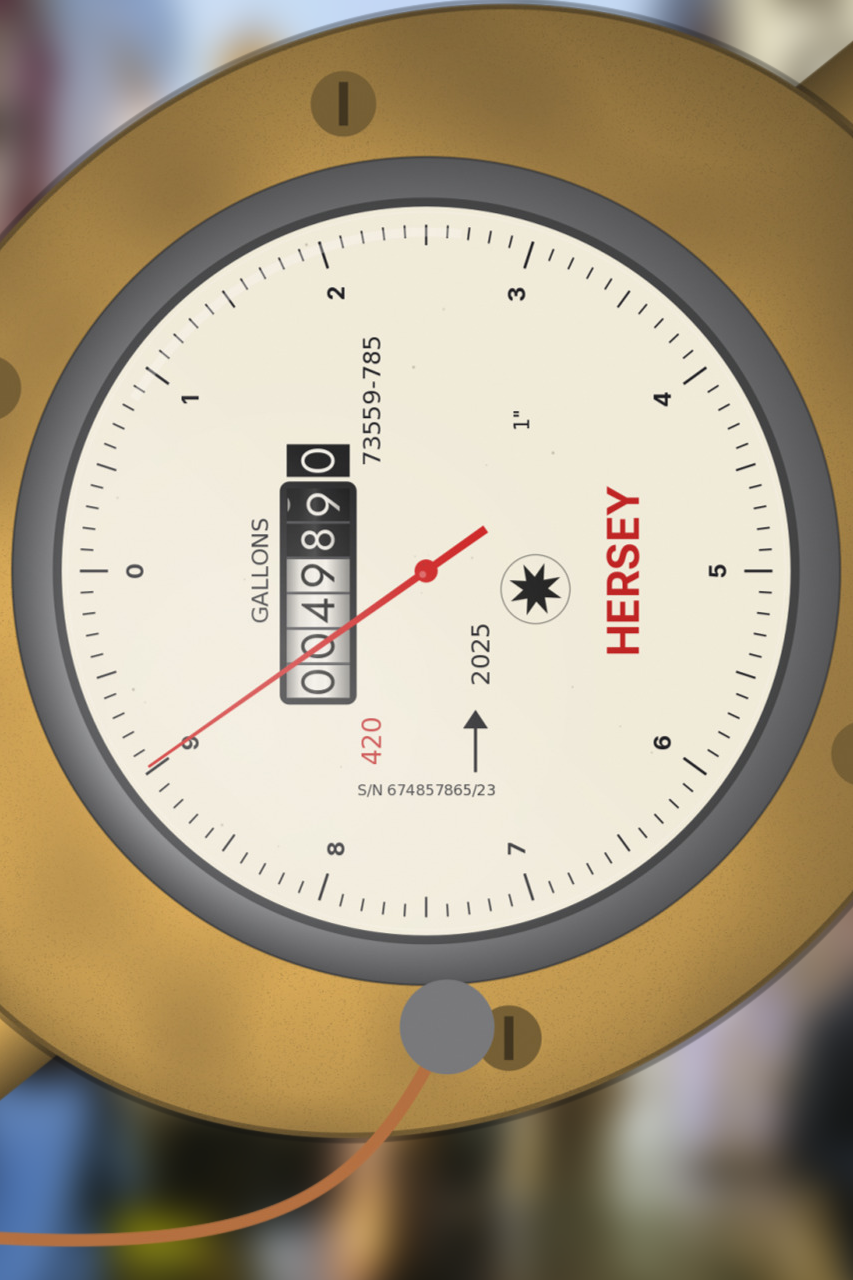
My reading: 49889.0,gal
